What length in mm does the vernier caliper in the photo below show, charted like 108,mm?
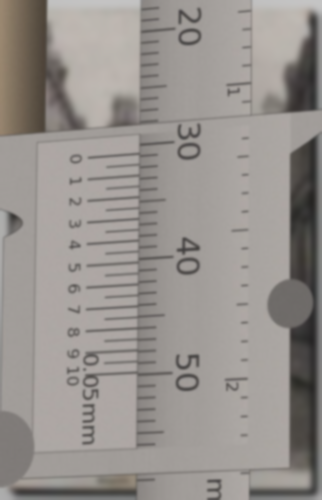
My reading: 30.8,mm
